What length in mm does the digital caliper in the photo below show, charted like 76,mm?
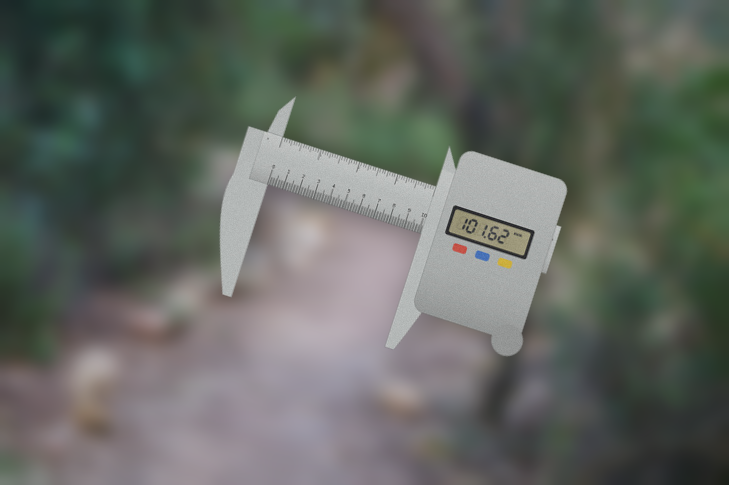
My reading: 101.62,mm
